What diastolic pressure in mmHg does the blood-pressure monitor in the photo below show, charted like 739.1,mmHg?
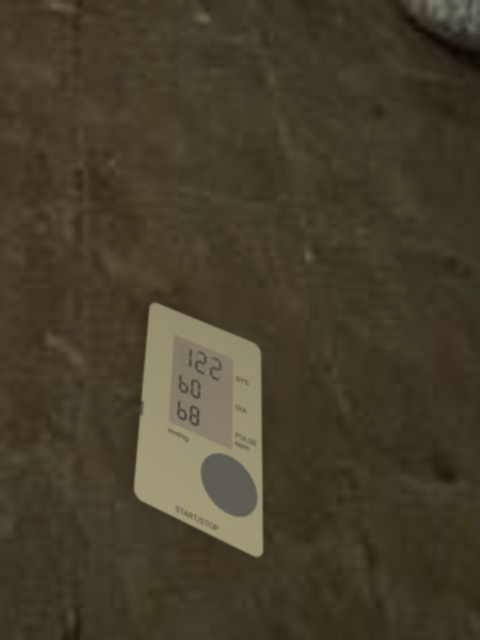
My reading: 60,mmHg
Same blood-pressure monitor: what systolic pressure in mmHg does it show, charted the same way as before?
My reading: 122,mmHg
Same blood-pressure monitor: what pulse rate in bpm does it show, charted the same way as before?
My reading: 68,bpm
